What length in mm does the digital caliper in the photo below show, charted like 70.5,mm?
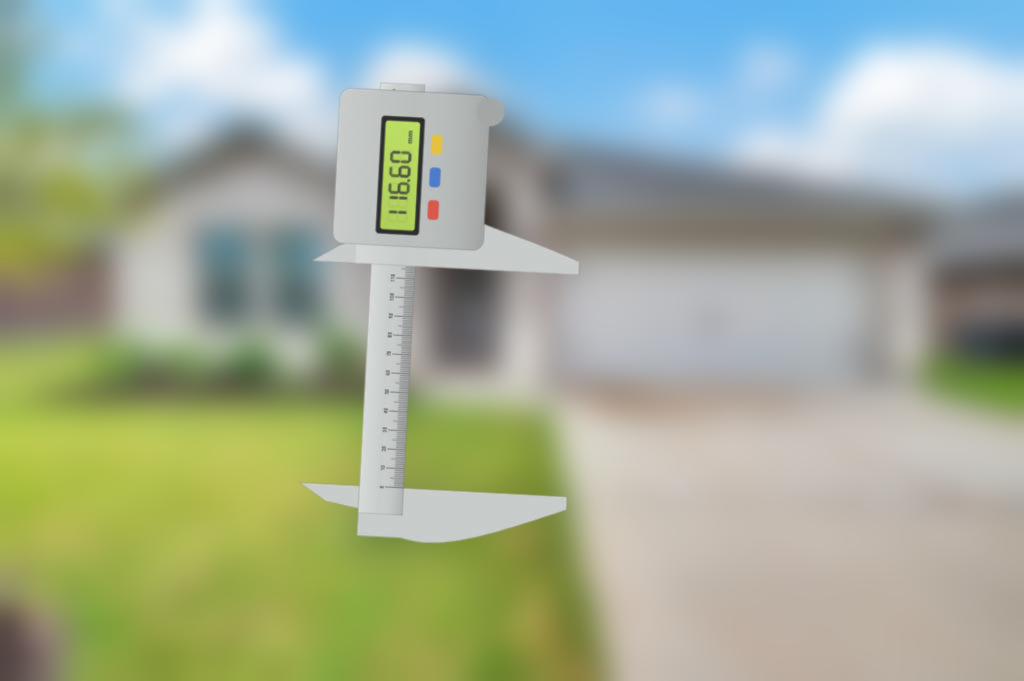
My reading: 116.60,mm
